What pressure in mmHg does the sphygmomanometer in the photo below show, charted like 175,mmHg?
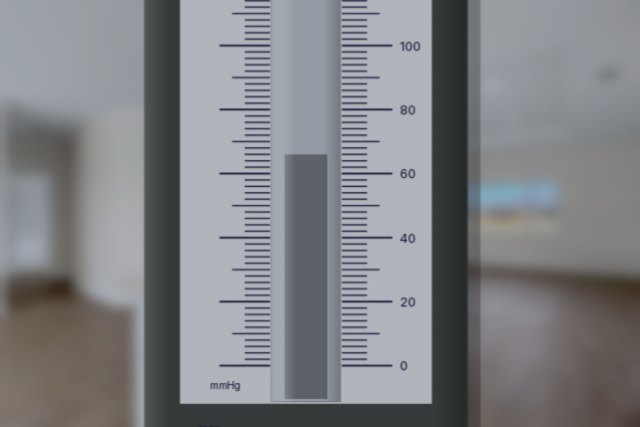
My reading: 66,mmHg
